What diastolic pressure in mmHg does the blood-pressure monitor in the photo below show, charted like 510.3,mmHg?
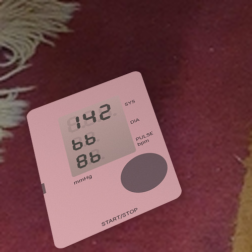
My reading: 66,mmHg
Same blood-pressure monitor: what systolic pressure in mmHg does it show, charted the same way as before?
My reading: 142,mmHg
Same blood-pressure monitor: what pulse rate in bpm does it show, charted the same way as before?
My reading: 86,bpm
